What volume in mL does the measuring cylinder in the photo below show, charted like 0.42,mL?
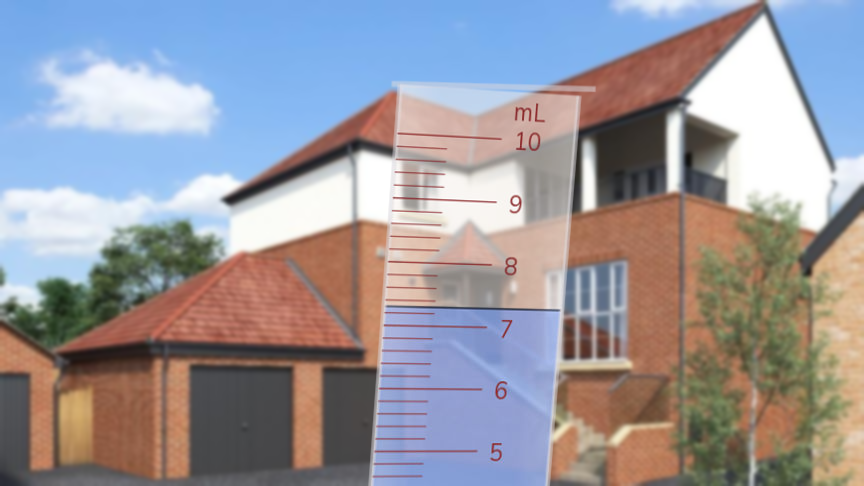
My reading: 7.3,mL
